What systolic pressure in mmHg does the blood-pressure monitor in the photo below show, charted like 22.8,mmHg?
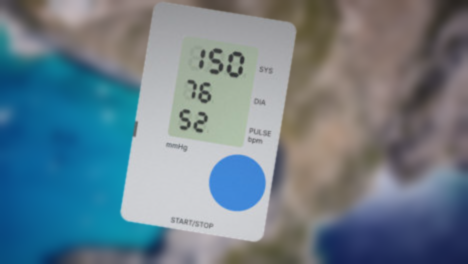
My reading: 150,mmHg
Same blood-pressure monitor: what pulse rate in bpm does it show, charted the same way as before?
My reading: 52,bpm
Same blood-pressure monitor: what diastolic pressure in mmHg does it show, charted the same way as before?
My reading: 76,mmHg
